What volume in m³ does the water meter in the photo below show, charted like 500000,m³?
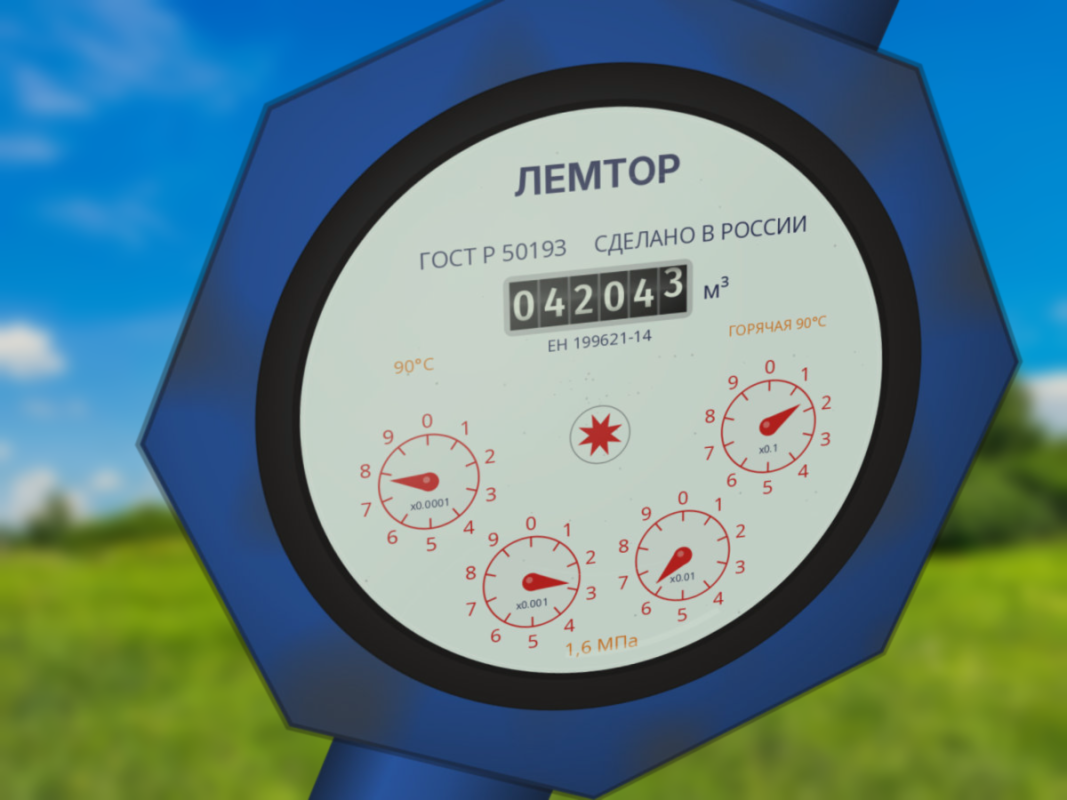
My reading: 42043.1627,m³
